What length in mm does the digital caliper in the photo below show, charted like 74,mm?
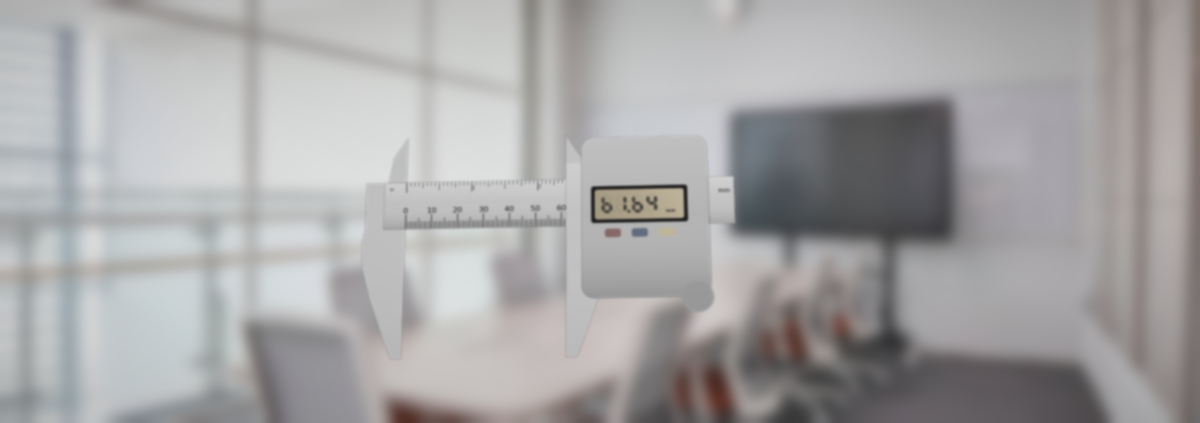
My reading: 61.64,mm
